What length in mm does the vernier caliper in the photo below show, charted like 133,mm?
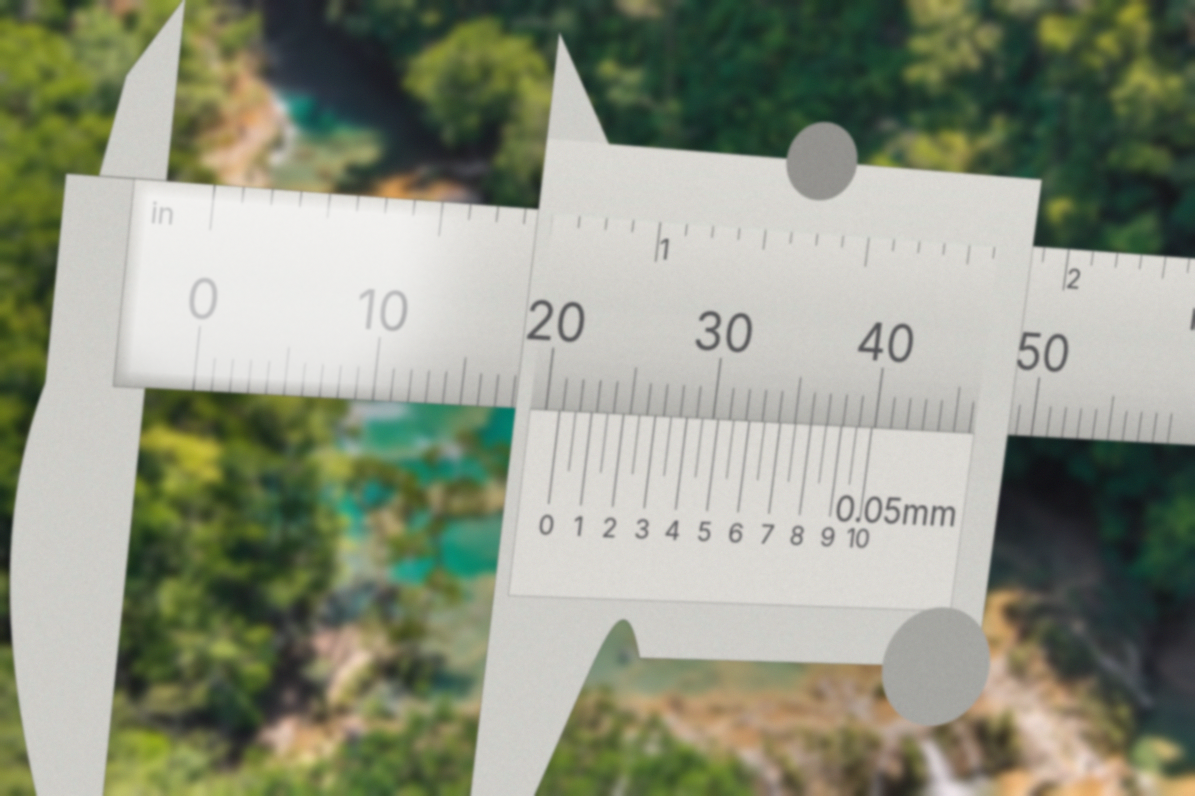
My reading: 20.8,mm
